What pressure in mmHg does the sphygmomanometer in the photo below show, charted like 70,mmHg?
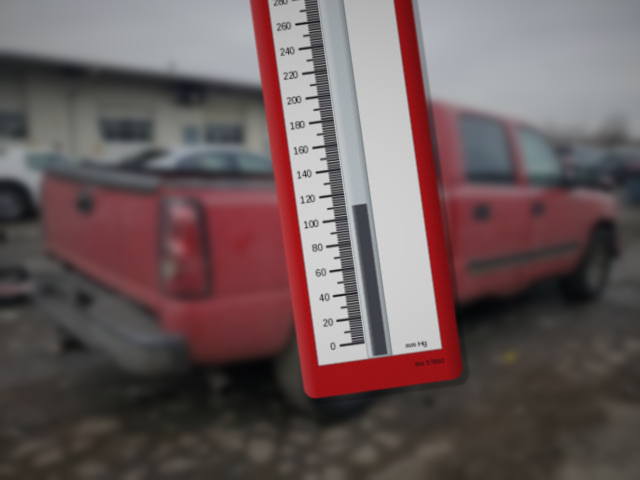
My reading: 110,mmHg
